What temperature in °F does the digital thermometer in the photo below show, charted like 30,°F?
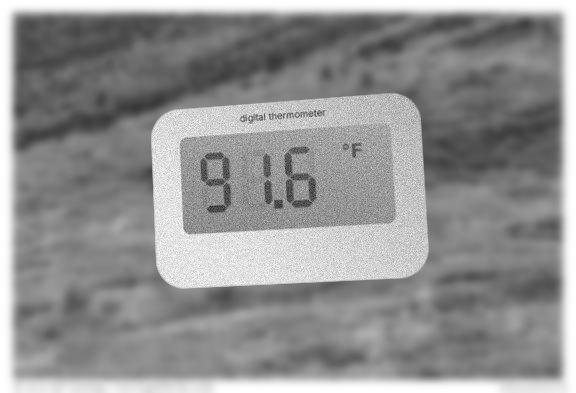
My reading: 91.6,°F
